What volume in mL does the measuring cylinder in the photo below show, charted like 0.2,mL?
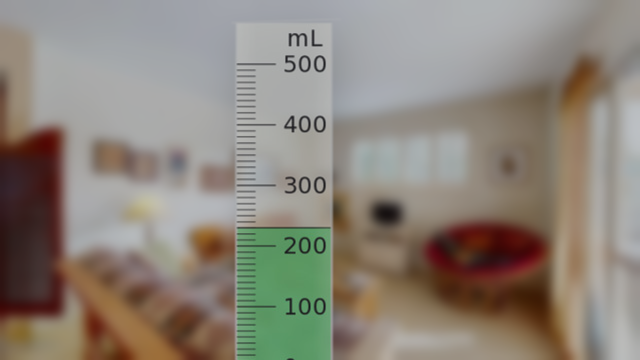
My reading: 230,mL
